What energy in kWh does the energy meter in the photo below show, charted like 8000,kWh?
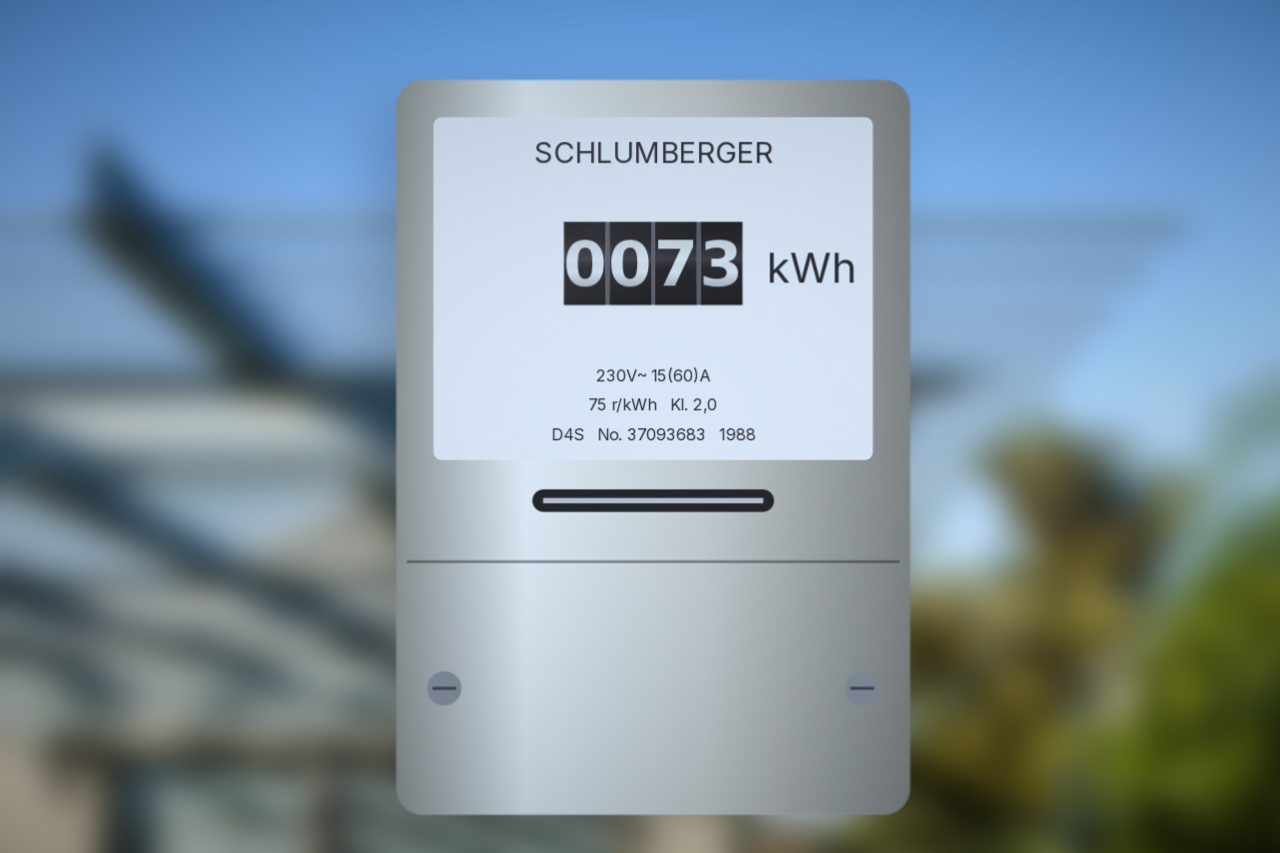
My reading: 73,kWh
